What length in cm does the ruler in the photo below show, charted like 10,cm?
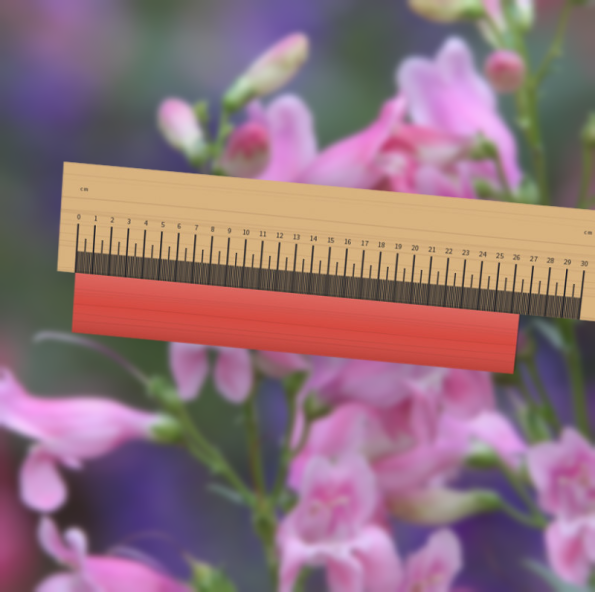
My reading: 26.5,cm
